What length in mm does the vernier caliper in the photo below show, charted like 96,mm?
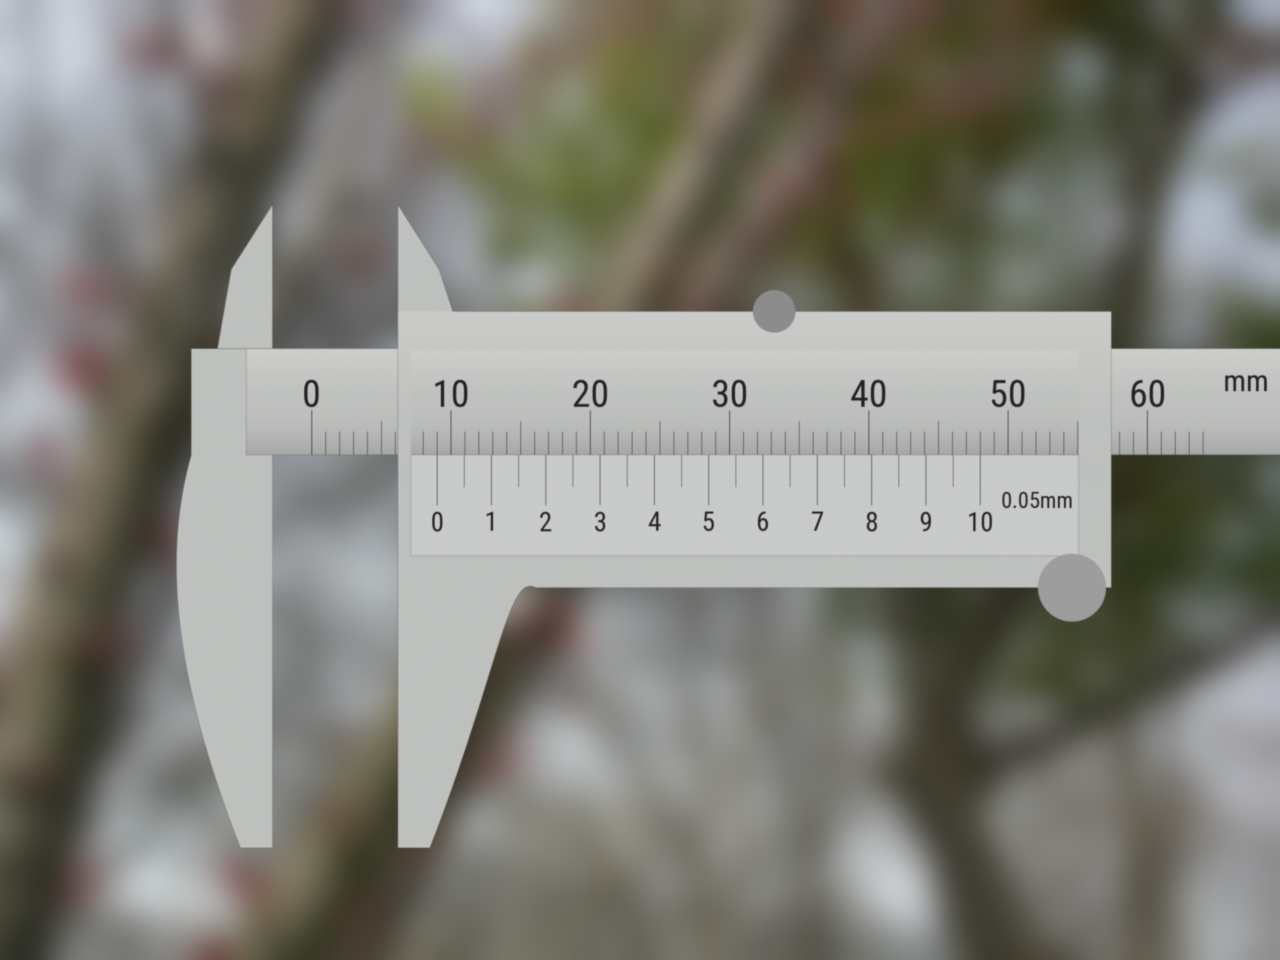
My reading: 9.0,mm
